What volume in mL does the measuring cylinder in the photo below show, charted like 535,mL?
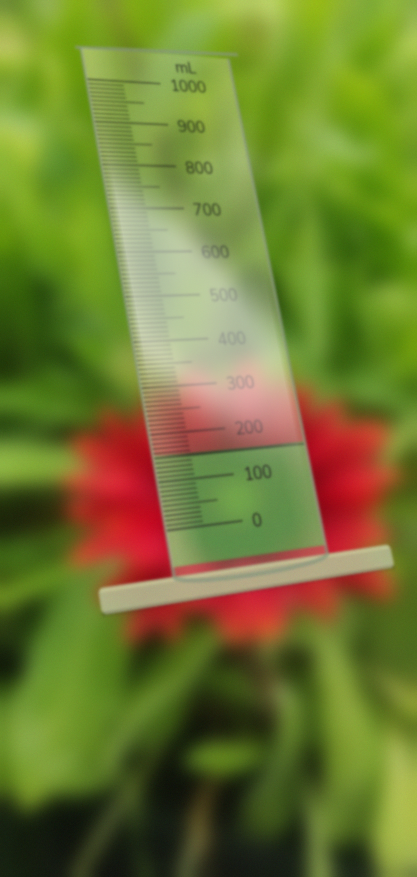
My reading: 150,mL
